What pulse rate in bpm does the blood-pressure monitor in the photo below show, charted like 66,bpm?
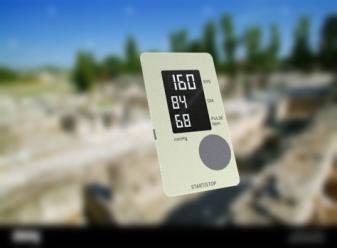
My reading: 68,bpm
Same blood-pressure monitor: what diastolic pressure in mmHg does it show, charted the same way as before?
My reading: 84,mmHg
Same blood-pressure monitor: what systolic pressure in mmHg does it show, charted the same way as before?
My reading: 160,mmHg
